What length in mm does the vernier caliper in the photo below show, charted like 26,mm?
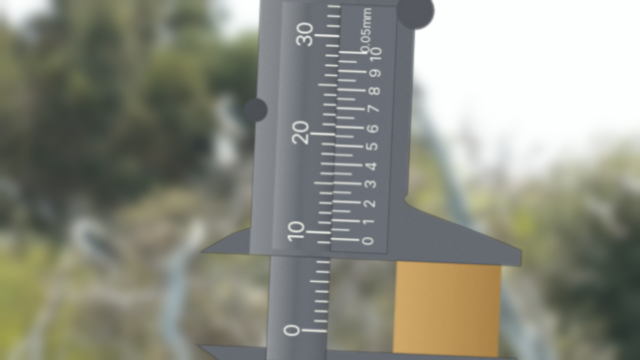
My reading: 9.4,mm
